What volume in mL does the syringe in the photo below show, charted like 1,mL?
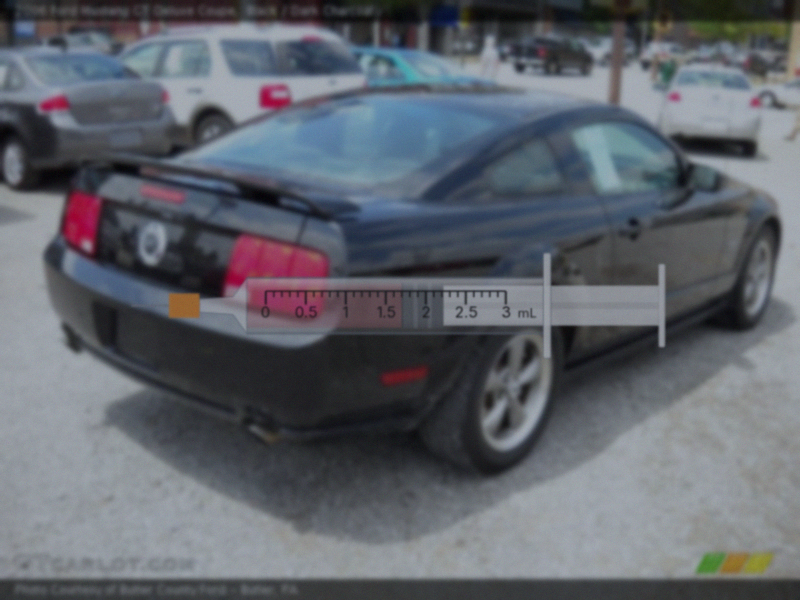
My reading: 1.7,mL
